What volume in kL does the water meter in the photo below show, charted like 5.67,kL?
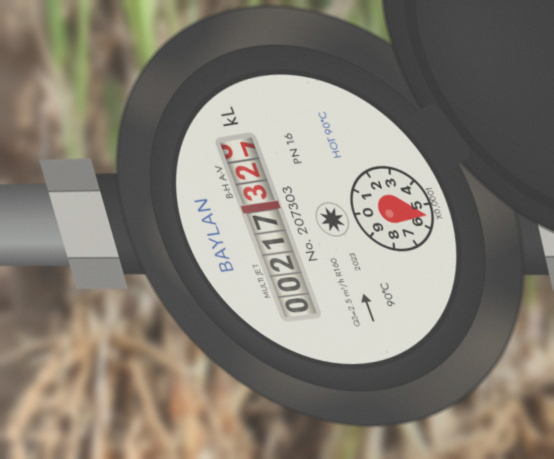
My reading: 217.3265,kL
